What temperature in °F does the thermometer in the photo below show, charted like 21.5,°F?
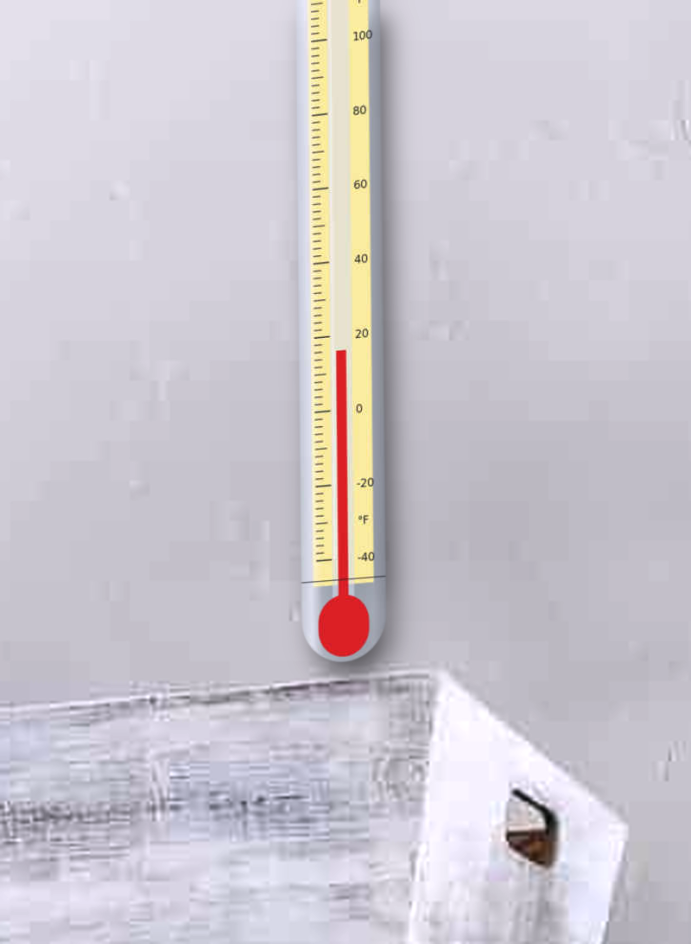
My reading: 16,°F
